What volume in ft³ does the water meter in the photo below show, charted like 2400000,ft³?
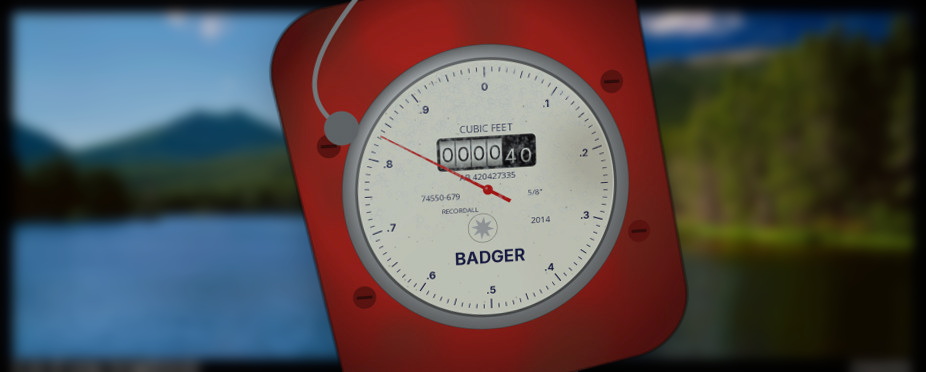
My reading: 39.83,ft³
